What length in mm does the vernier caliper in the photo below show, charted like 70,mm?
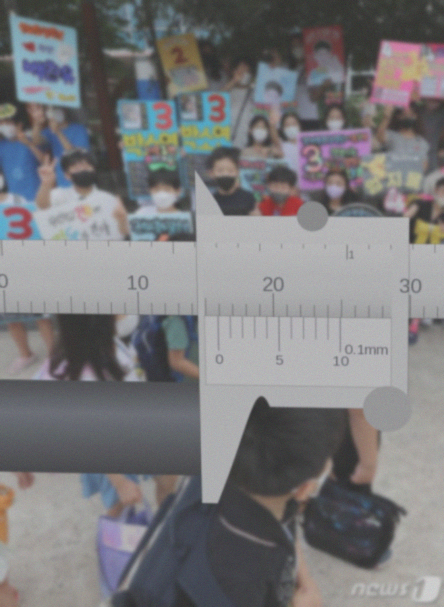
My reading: 15.9,mm
